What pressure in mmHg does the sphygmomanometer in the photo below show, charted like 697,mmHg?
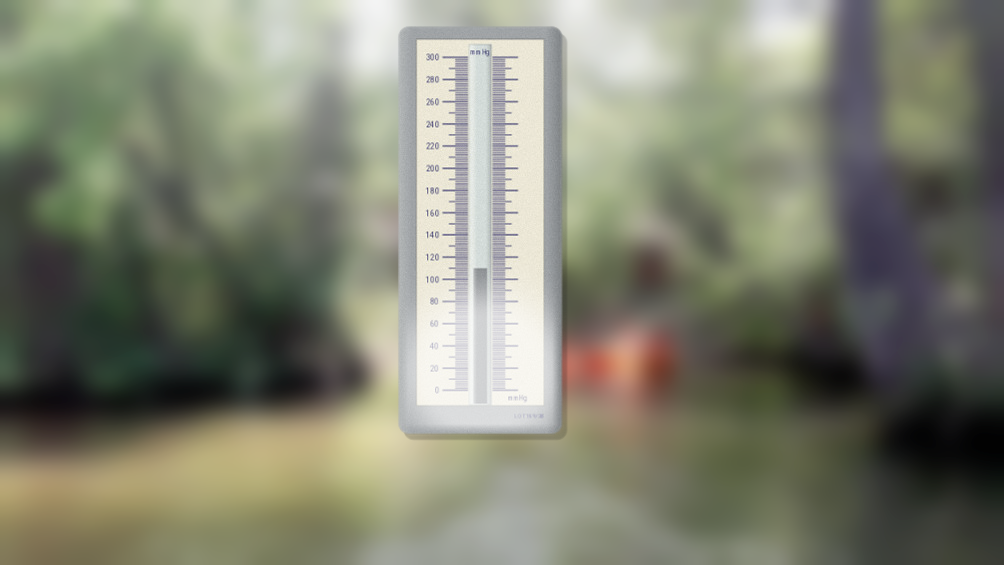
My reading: 110,mmHg
